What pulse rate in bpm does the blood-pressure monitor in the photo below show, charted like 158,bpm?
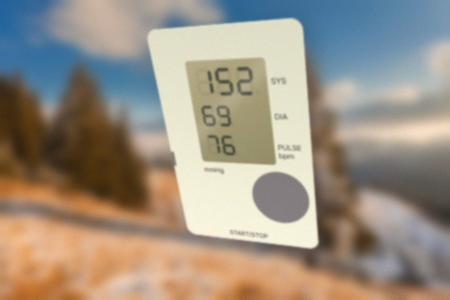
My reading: 76,bpm
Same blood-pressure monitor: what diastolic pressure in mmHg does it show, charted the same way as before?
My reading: 69,mmHg
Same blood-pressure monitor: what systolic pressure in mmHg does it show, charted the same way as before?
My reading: 152,mmHg
